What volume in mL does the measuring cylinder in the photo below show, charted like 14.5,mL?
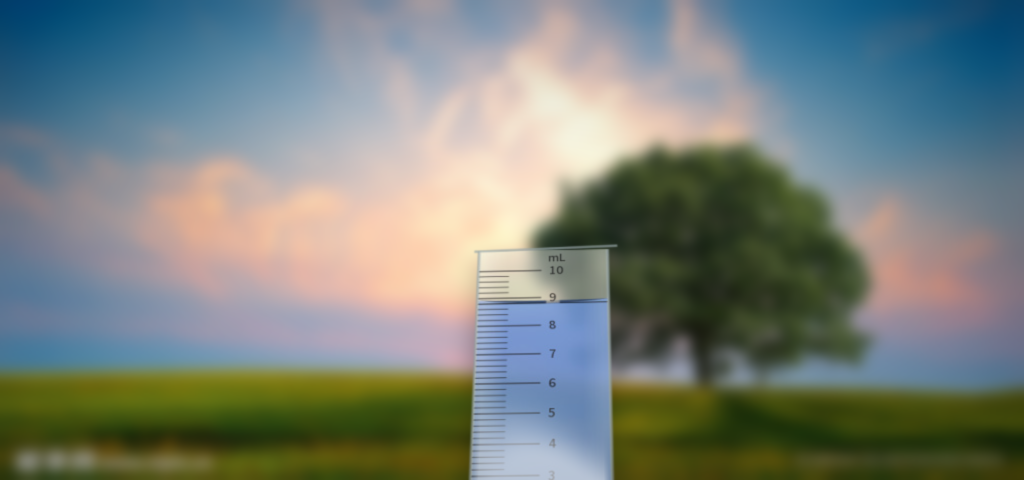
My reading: 8.8,mL
